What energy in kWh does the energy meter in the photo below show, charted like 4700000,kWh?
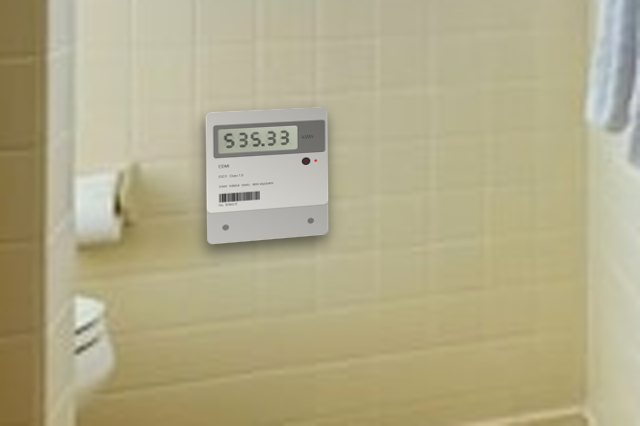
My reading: 535.33,kWh
